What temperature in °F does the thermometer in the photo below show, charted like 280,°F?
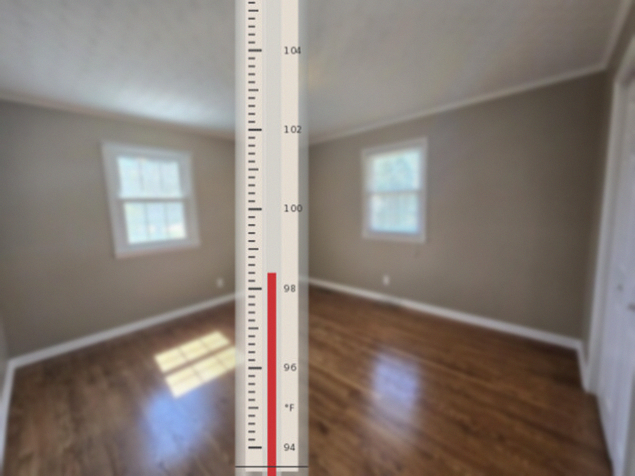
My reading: 98.4,°F
